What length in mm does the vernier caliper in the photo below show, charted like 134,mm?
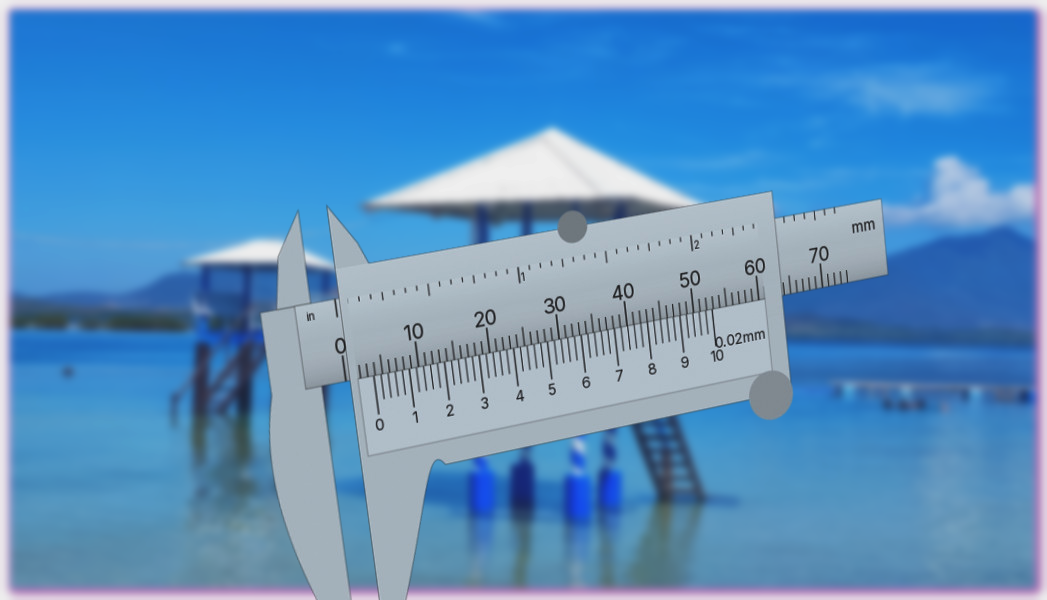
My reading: 3.8,mm
